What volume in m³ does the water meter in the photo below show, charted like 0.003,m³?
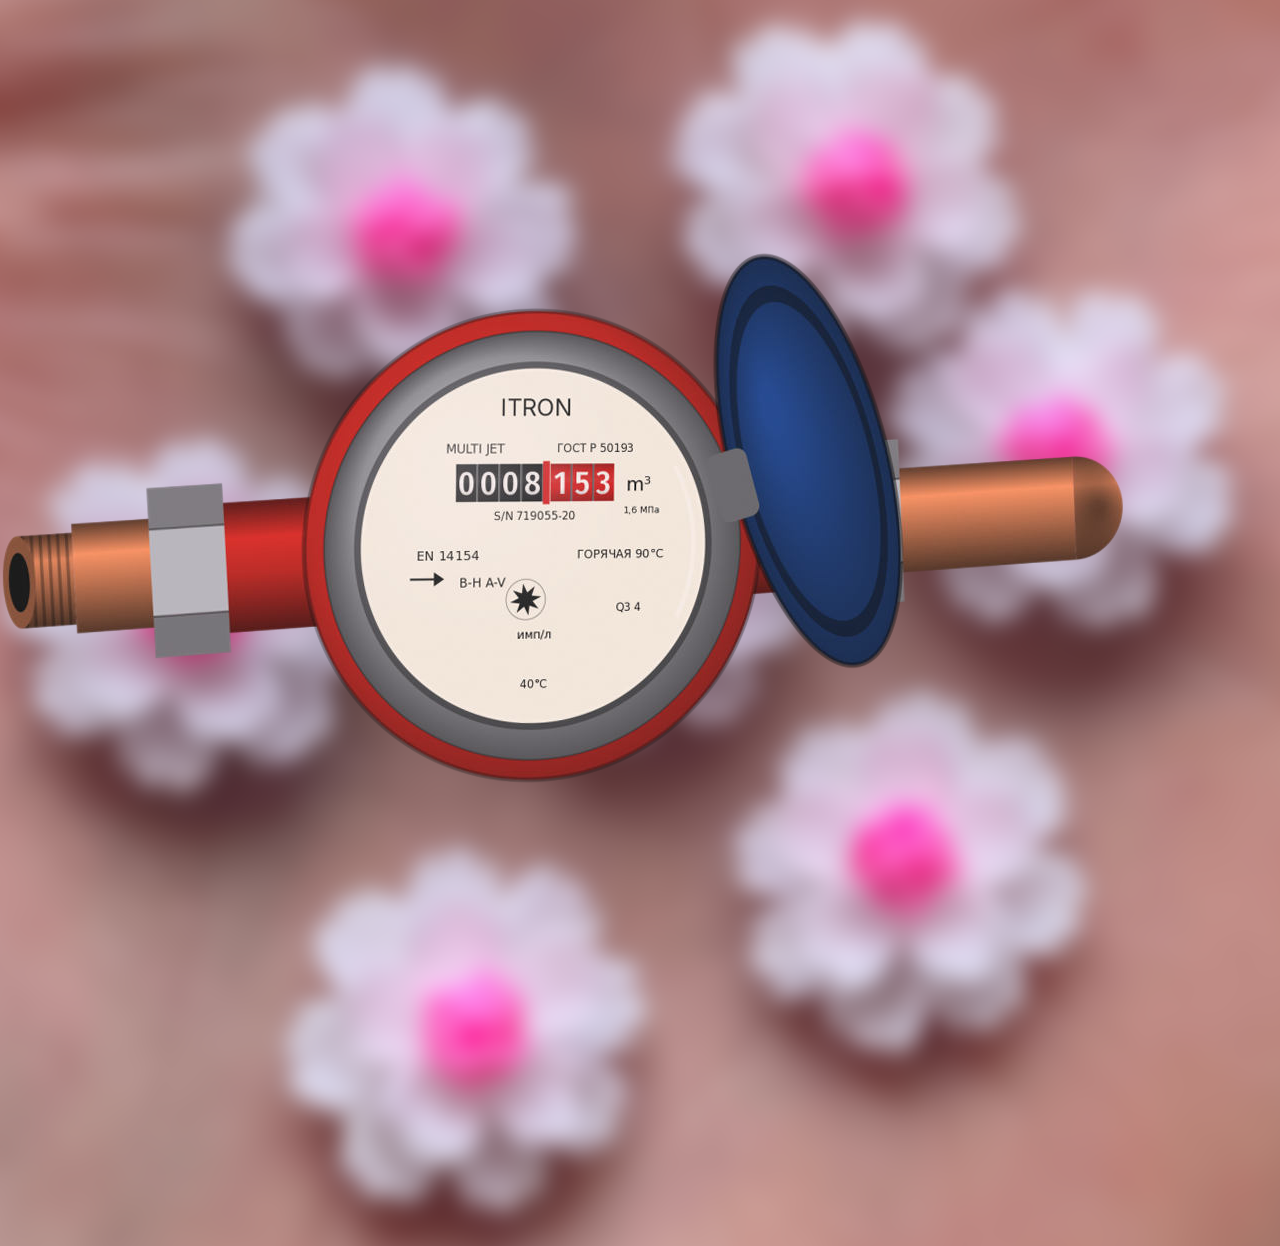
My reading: 8.153,m³
